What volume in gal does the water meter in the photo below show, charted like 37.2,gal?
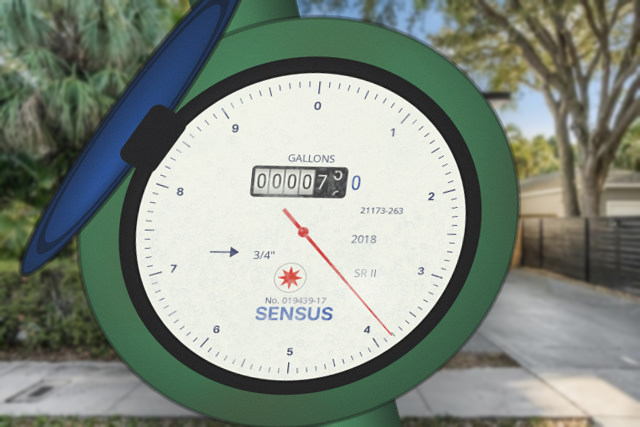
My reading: 753.8,gal
